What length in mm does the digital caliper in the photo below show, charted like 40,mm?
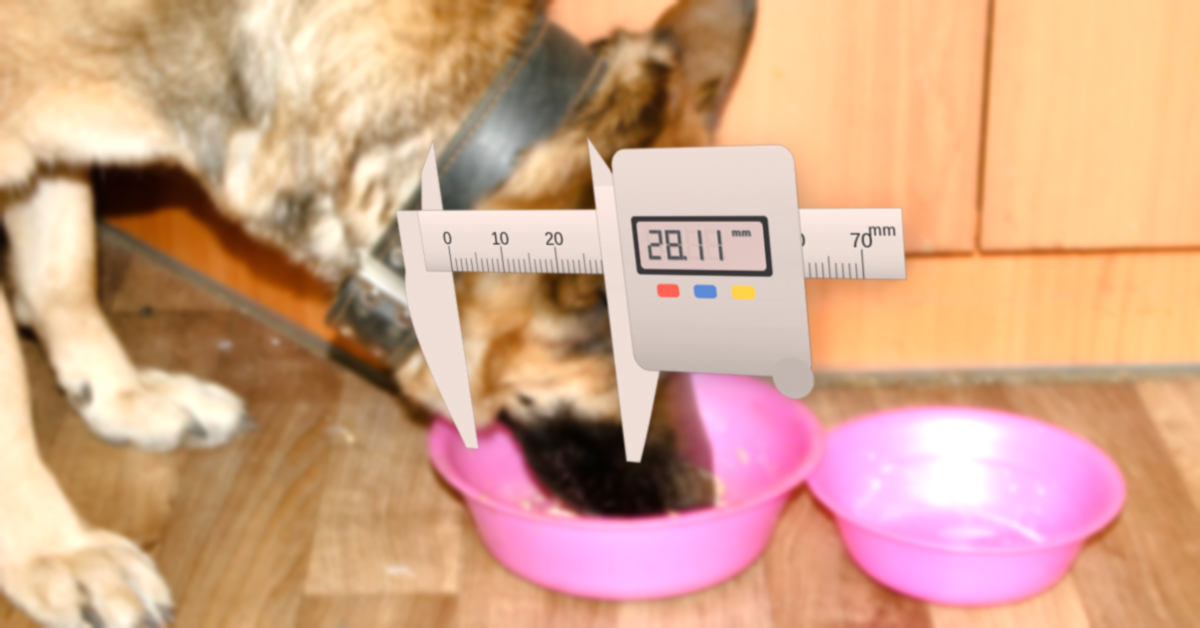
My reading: 28.11,mm
